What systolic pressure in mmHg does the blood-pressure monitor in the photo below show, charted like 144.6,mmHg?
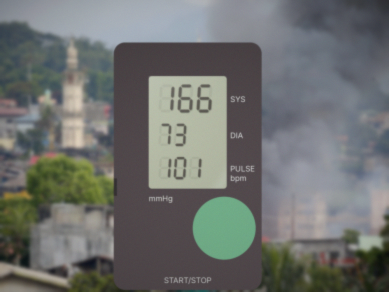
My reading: 166,mmHg
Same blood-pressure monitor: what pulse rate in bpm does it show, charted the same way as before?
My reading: 101,bpm
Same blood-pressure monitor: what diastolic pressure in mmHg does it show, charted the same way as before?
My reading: 73,mmHg
